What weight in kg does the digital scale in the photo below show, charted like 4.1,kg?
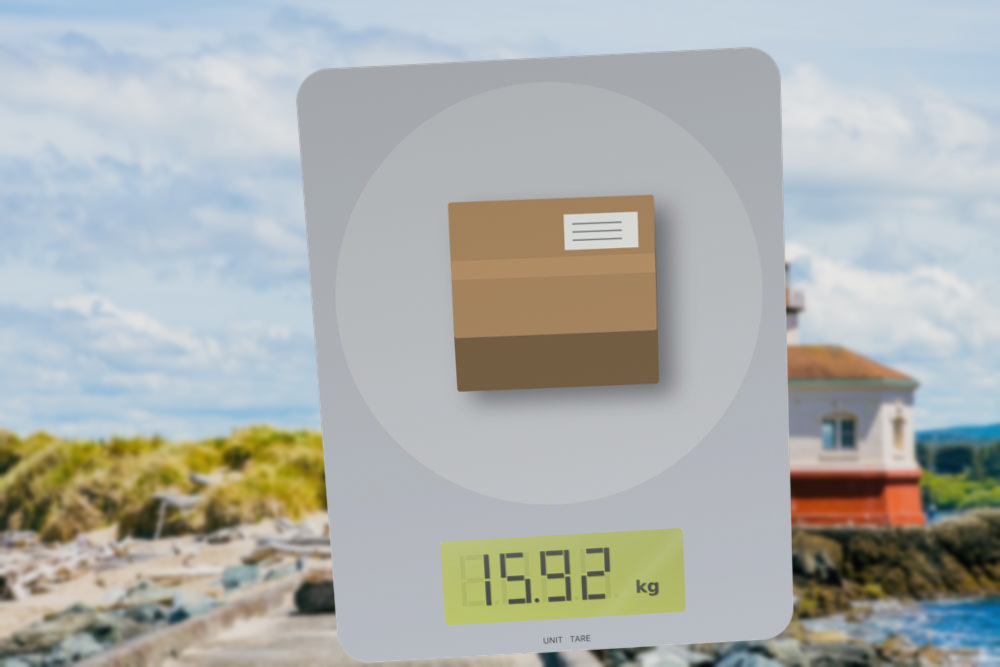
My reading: 15.92,kg
